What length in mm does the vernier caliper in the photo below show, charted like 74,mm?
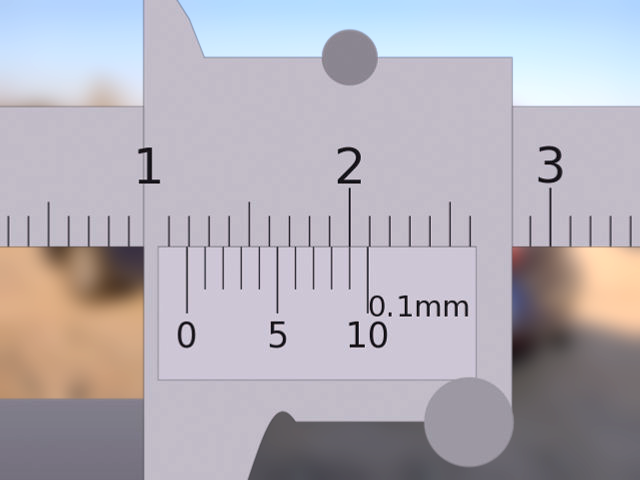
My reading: 11.9,mm
